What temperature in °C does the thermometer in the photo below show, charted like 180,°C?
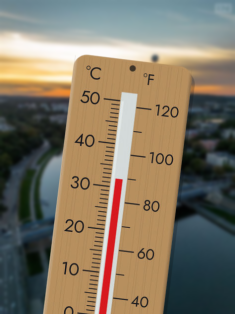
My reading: 32,°C
